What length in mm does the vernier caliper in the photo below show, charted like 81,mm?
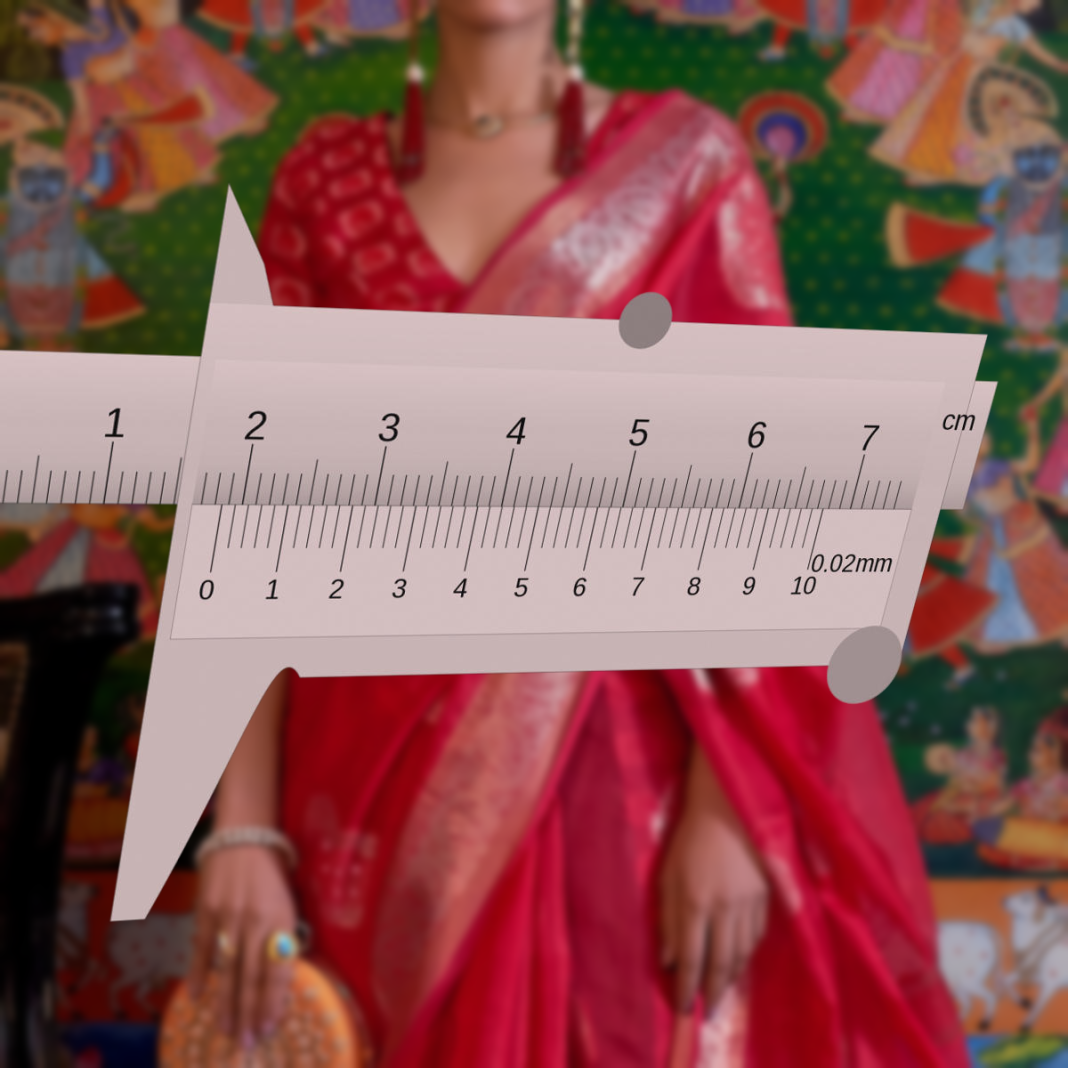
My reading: 18.5,mm
